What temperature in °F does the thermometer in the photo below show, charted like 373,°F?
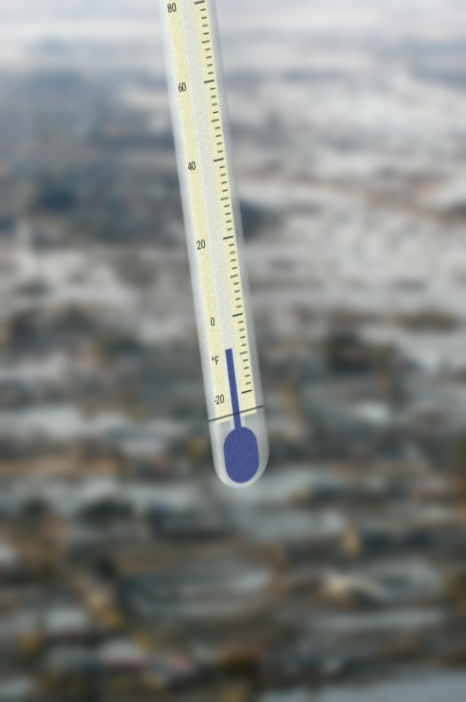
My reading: -8,°F
